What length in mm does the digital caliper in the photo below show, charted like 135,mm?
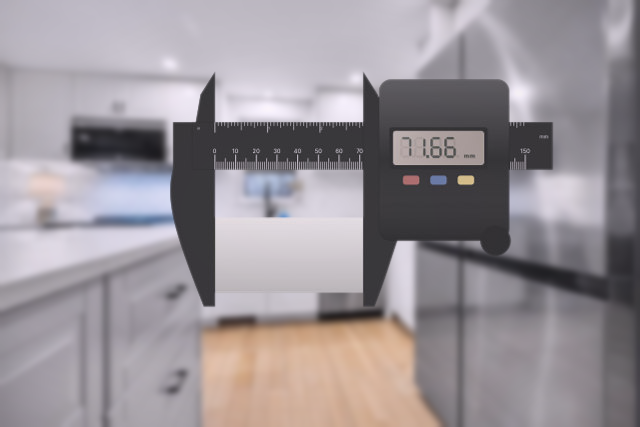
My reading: 71.66,mm
